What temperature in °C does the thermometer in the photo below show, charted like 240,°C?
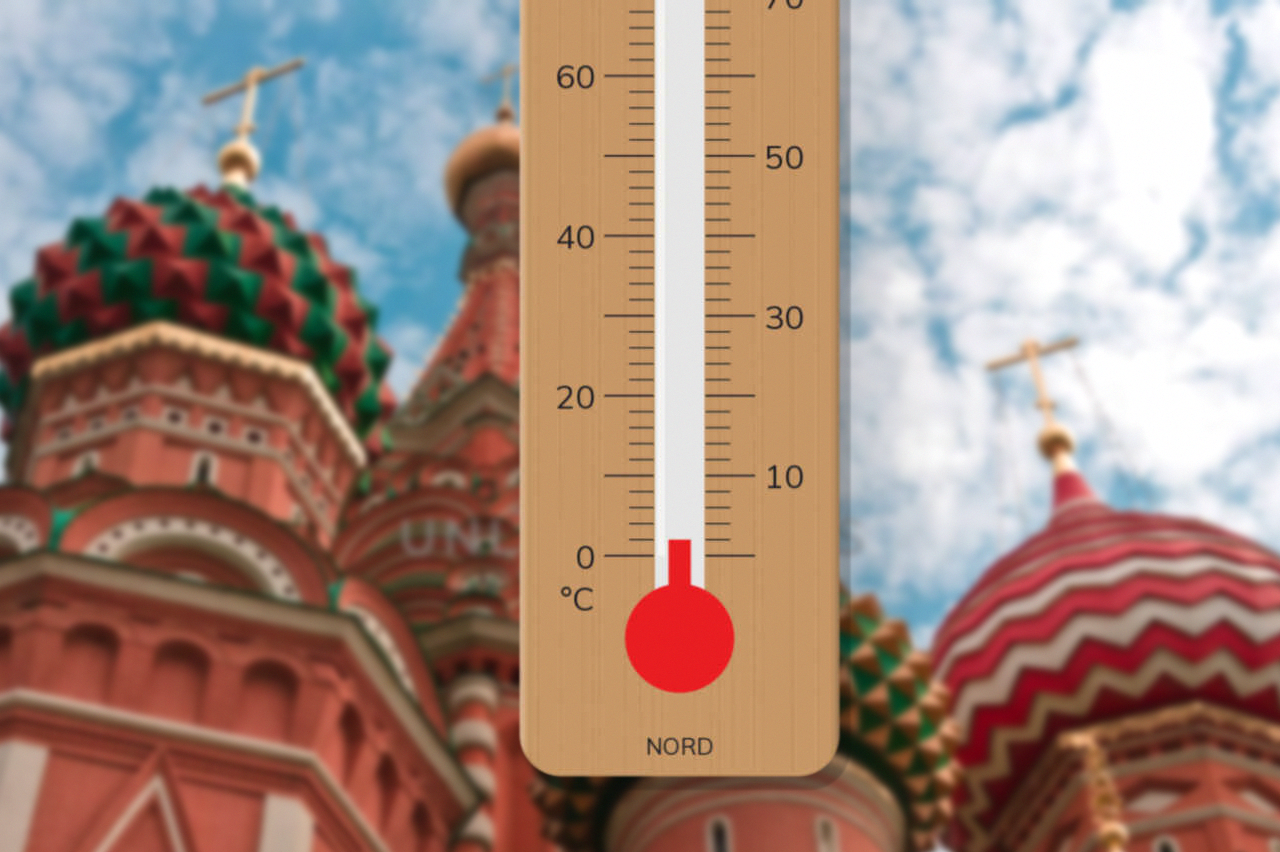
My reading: 2,°C
